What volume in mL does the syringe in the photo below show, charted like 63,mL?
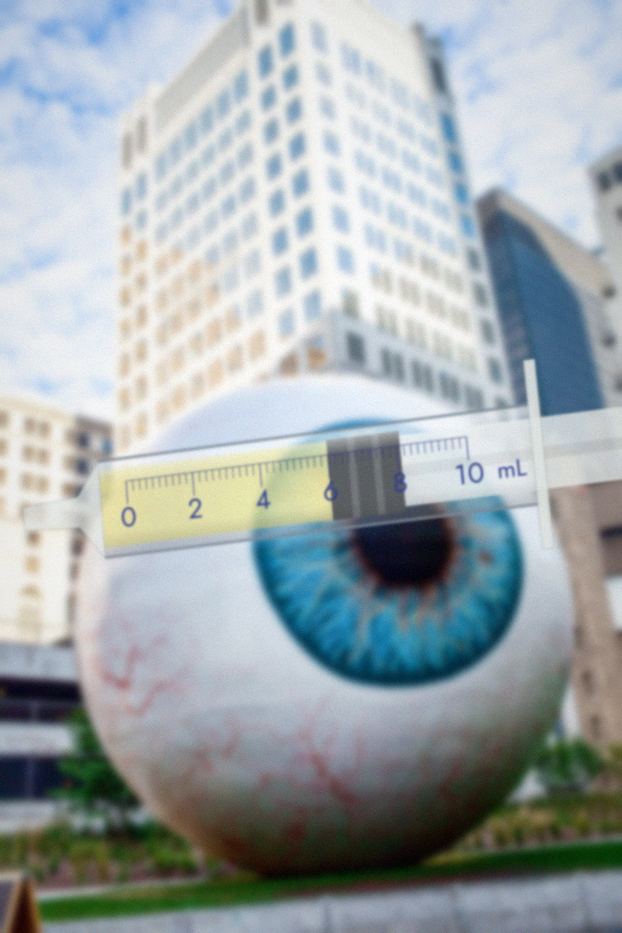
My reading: 6,mL
